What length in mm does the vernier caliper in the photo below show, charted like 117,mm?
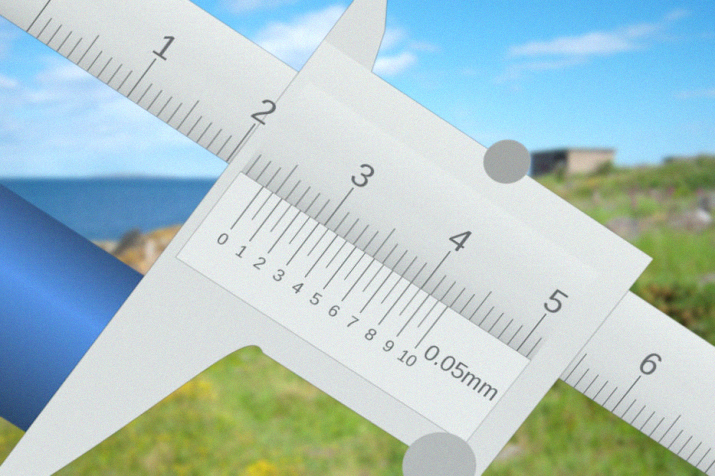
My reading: 23.8,mm
